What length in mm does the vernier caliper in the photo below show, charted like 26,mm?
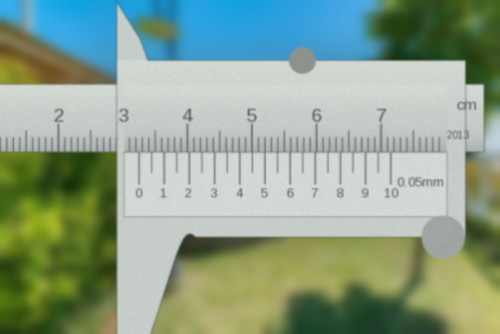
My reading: 32.5,mm
